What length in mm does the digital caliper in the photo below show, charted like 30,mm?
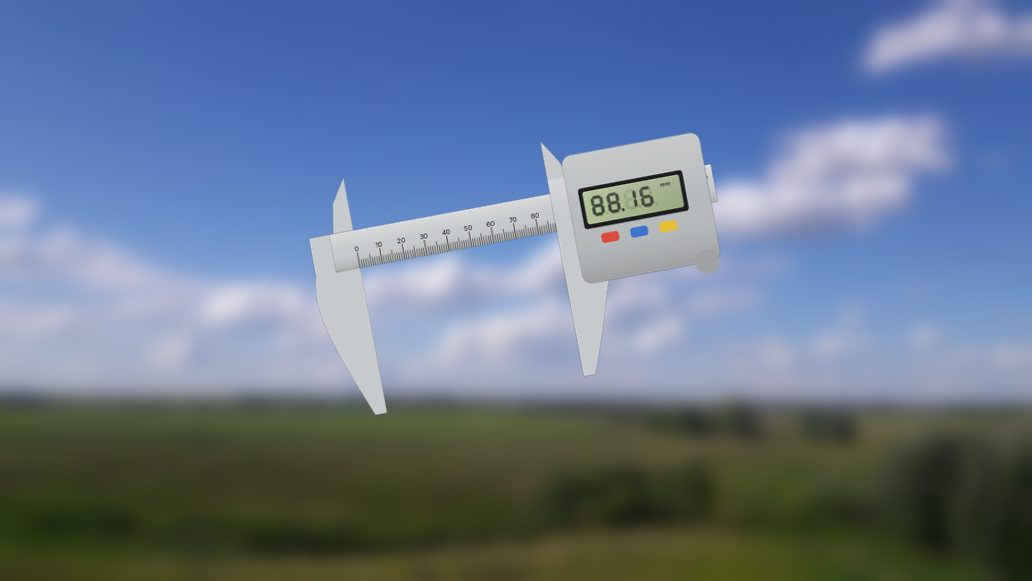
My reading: 88.16,mm
